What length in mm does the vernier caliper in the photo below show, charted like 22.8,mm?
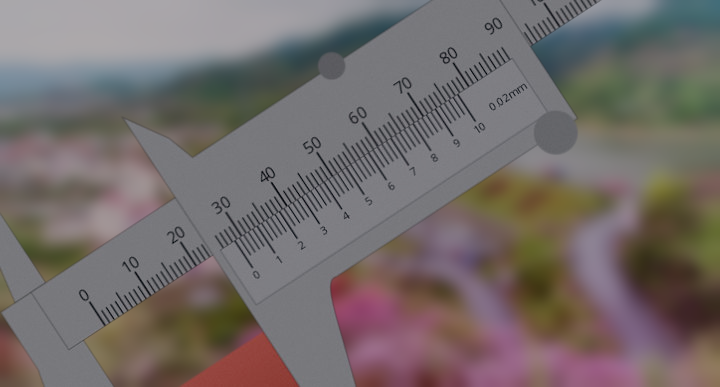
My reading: 28.5,mm
